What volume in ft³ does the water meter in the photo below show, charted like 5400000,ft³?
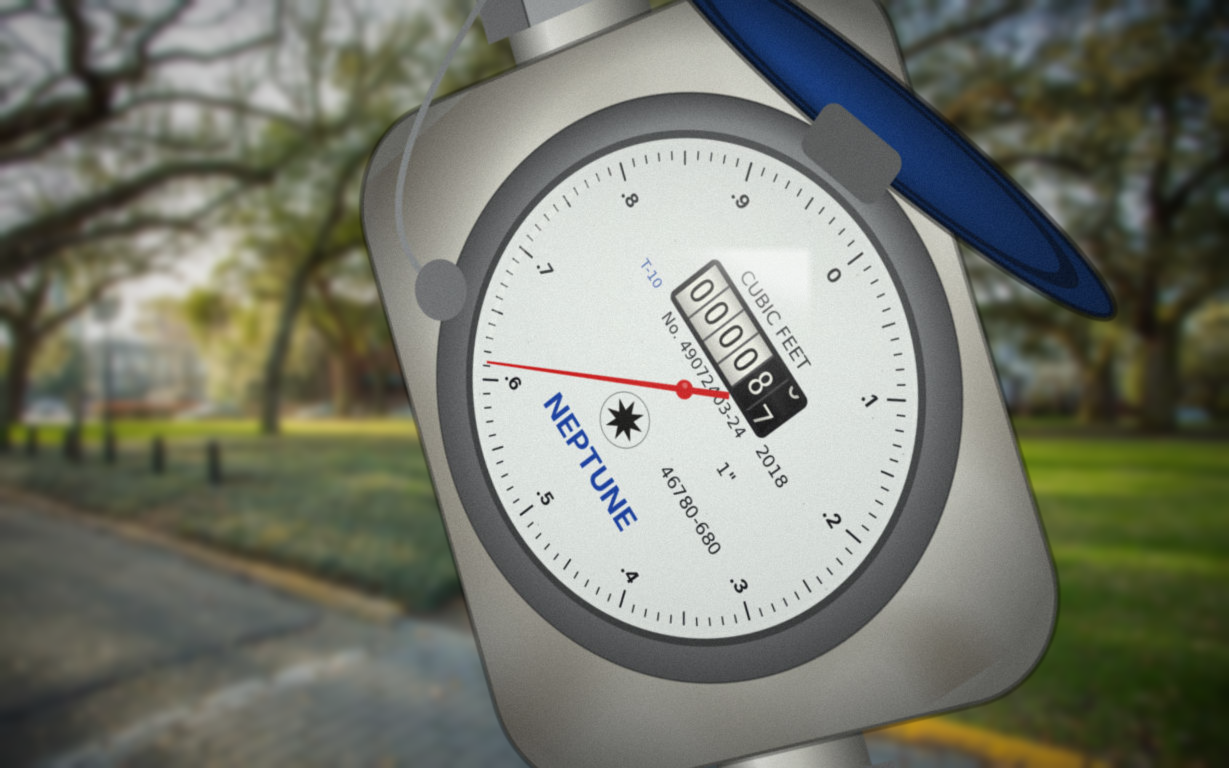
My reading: 86.61,ft³
